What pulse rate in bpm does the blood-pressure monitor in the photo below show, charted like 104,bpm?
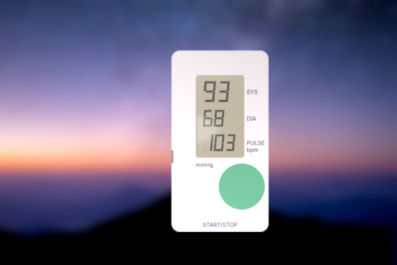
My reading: 103,bpm
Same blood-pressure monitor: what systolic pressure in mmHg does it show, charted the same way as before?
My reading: 93,mmHg
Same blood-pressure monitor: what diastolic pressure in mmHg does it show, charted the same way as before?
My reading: 68,mmHg
